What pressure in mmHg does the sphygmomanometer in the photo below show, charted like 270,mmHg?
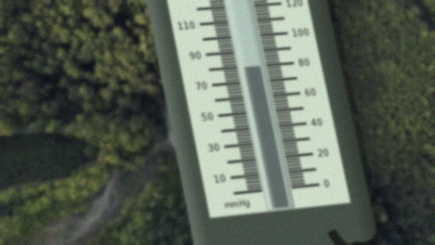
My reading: 80,mmHg
